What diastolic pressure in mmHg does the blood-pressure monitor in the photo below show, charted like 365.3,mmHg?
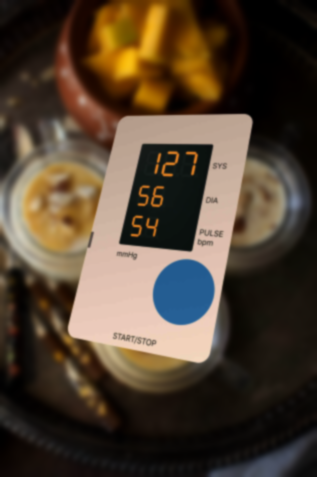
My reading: 56,mmHg
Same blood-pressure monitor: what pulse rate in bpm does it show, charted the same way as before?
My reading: 54,bpm
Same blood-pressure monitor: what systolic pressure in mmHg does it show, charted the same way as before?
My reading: 127,mmHg
